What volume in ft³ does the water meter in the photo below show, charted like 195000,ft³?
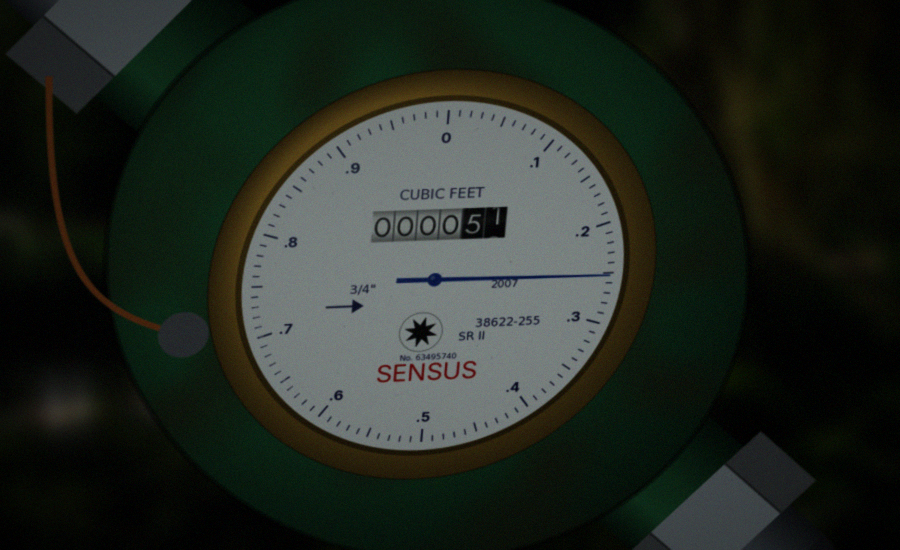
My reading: 51.25,ft³
